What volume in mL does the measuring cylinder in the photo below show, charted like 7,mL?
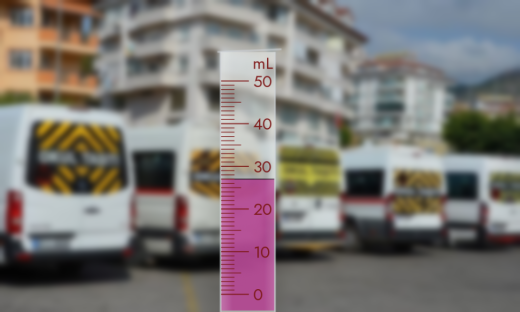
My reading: 27,mL
